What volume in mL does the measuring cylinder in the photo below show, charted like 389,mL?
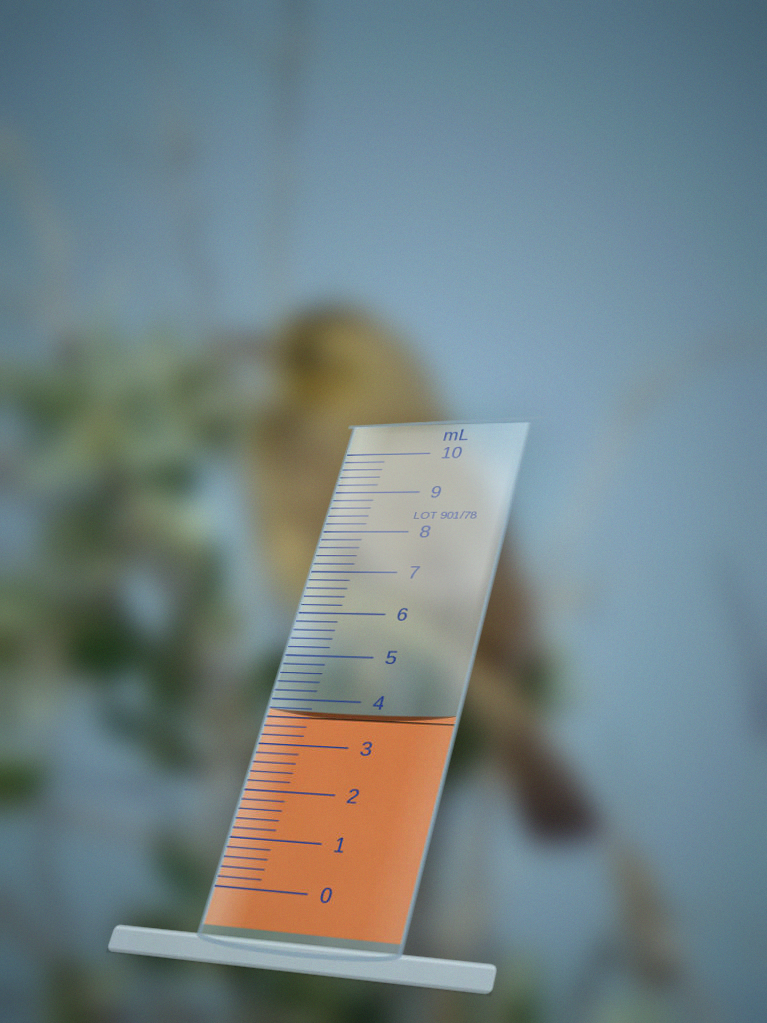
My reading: 3.6,mL
